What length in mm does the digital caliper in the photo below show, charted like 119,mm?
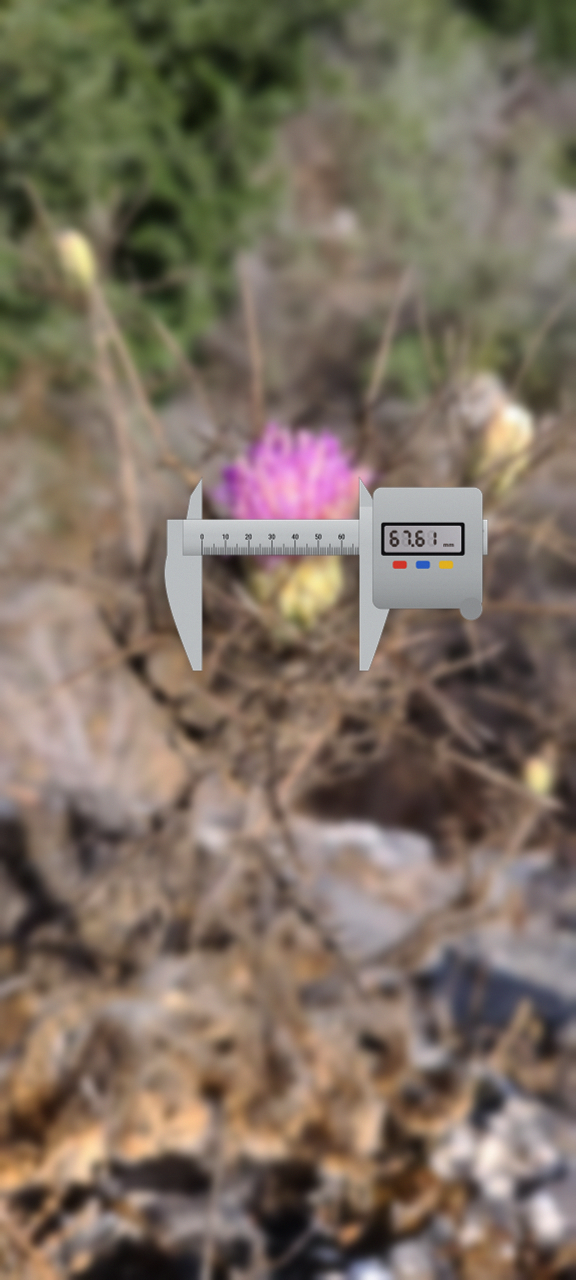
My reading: 67.61,mm
